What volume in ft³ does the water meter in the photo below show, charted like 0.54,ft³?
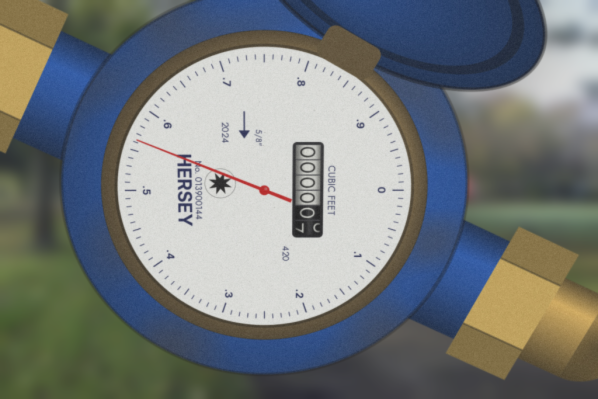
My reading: 6.56,ft³
